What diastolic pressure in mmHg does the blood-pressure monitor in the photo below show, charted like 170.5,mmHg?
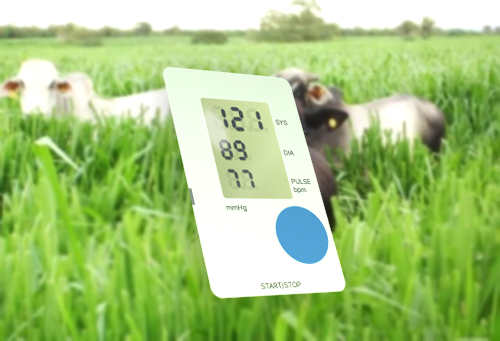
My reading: 89,mmHg
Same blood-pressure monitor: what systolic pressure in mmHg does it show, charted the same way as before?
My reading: 121,mmHg
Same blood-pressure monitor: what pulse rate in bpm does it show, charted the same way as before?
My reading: 77,bpm
